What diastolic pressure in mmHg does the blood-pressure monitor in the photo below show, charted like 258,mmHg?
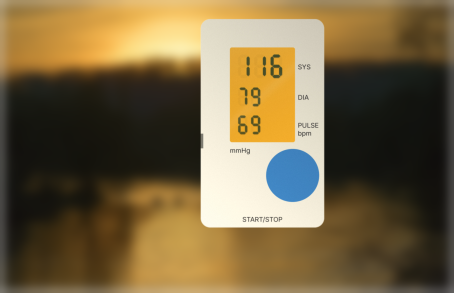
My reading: 79,mmHg
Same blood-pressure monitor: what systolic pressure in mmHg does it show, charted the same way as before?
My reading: 116,mmHg
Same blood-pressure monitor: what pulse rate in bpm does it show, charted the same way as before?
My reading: 69,bpm
